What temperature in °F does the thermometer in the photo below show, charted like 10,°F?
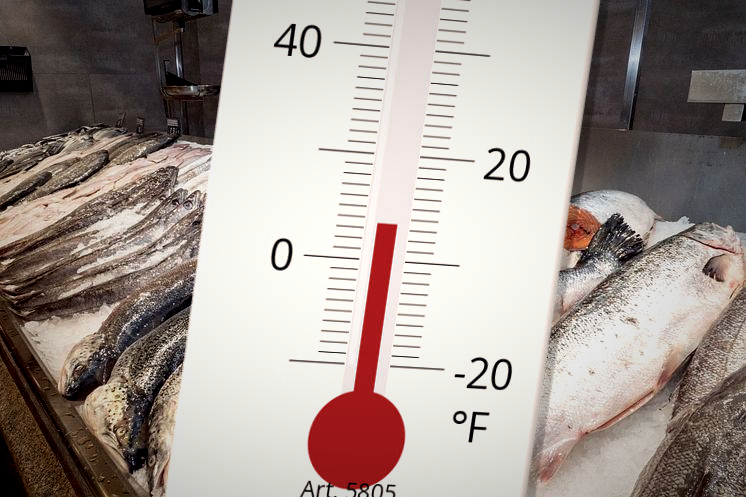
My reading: 7,°F
